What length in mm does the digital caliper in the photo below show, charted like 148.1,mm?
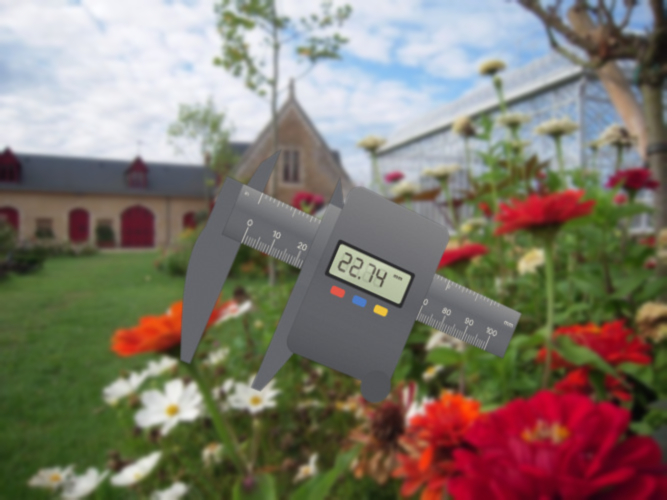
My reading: 22.74,mm
